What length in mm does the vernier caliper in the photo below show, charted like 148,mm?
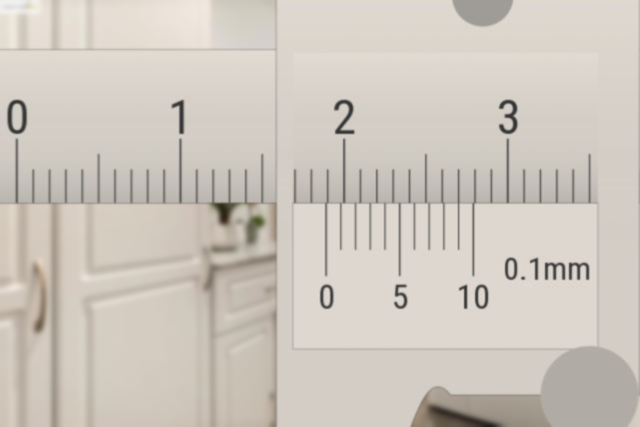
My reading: 18.9,mm
